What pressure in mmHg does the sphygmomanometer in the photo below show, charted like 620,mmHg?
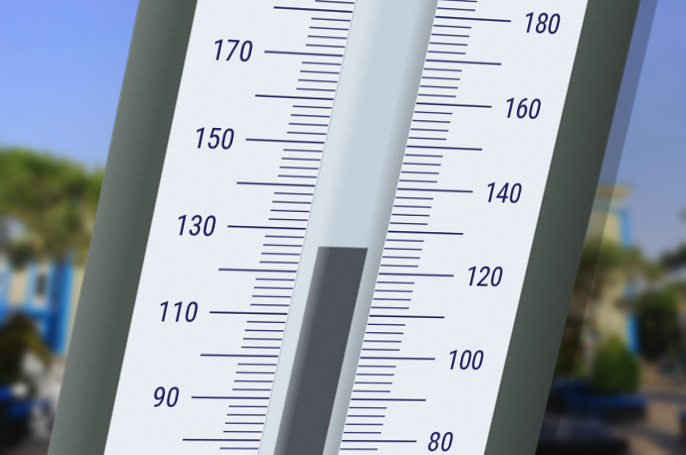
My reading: 126,mmHg
